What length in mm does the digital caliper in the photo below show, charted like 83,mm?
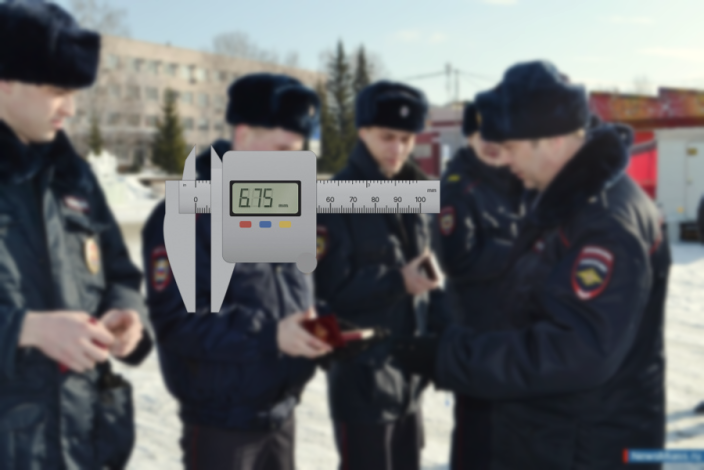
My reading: 6.75,mm
